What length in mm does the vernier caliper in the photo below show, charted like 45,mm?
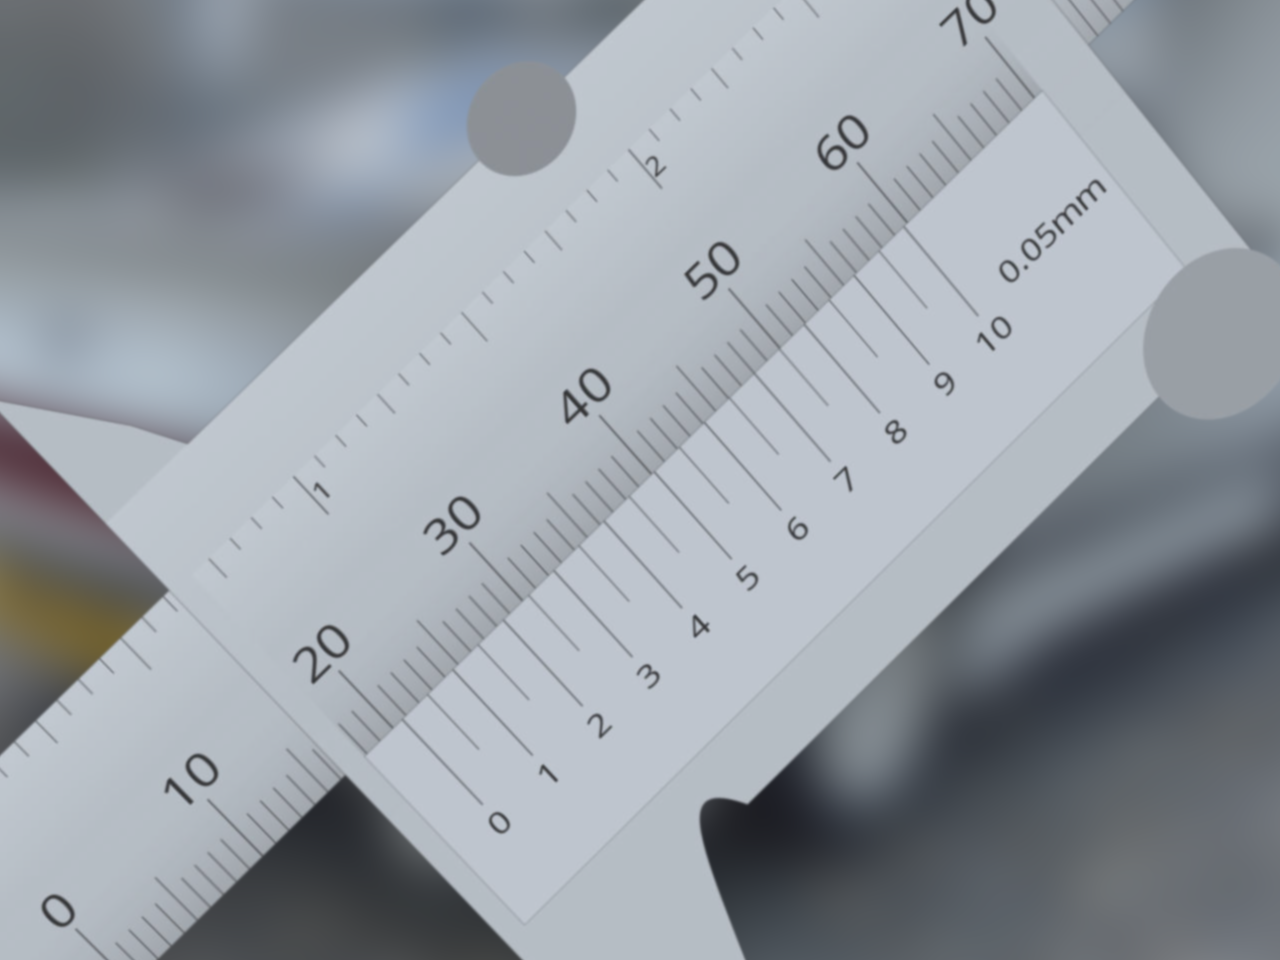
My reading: 20.7,mm
